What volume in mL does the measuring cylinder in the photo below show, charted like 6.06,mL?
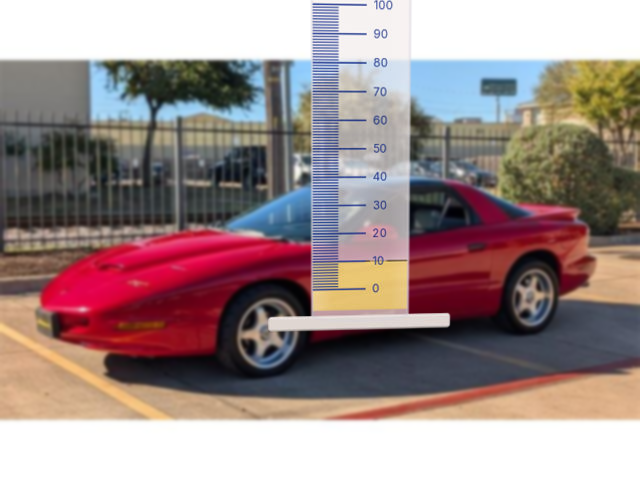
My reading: 10,mL
